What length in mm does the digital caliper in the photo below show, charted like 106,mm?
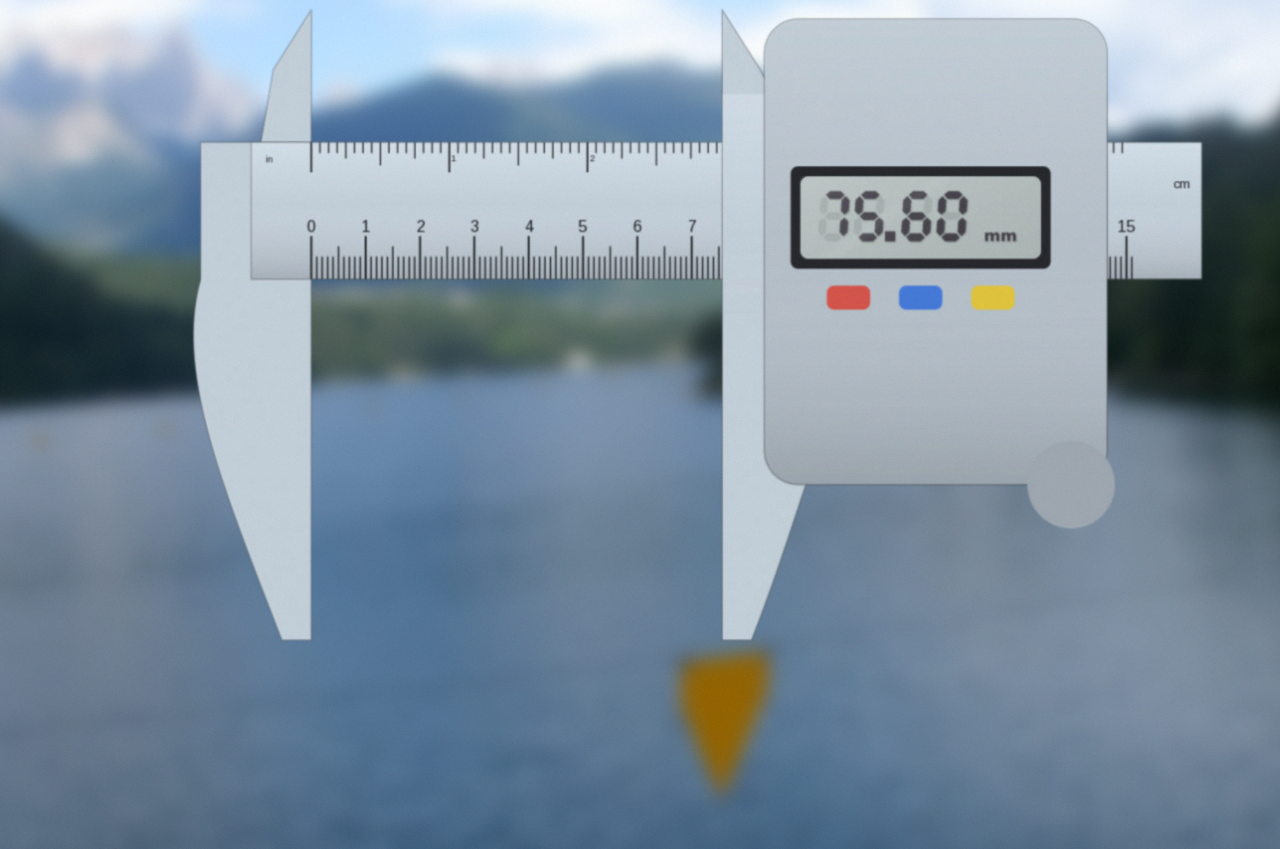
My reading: 75.60,mm
